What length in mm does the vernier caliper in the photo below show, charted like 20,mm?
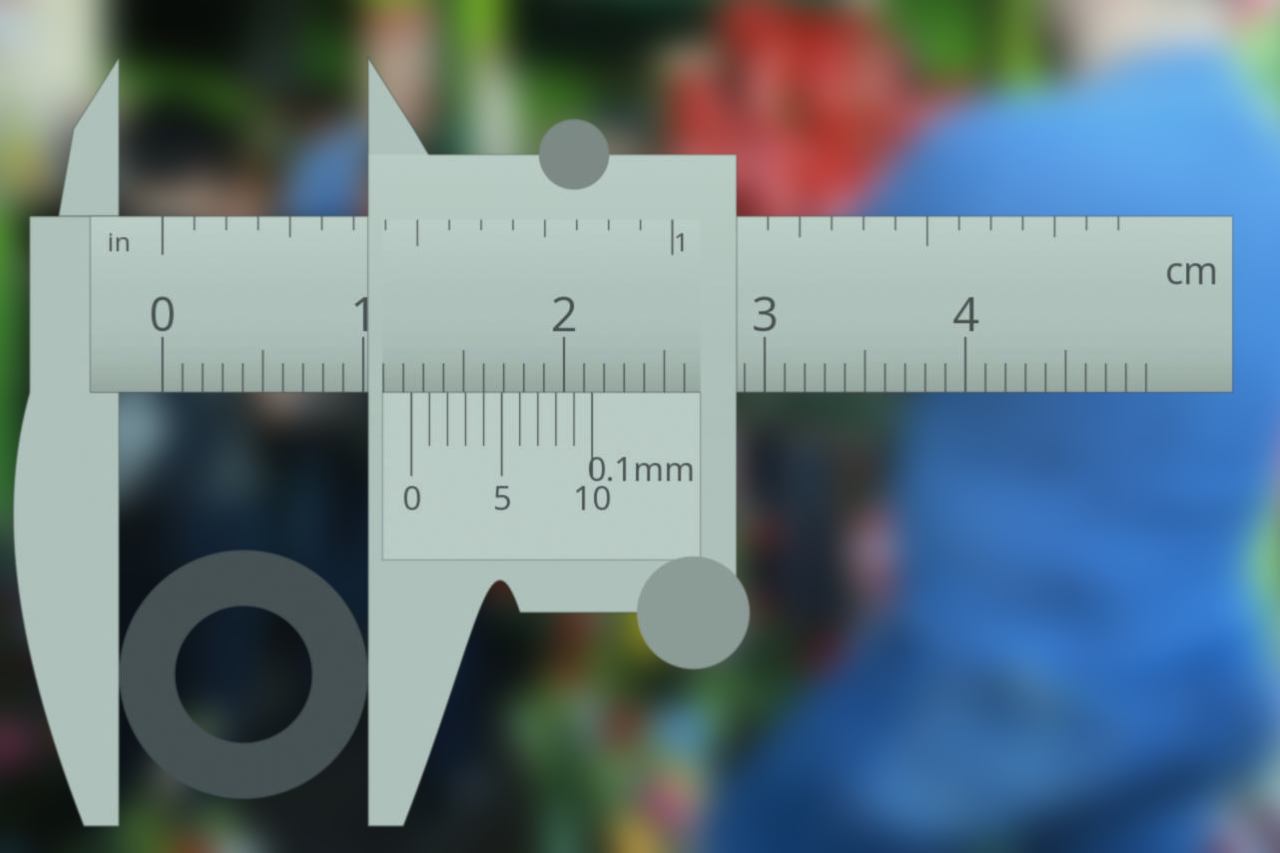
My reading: 12.4,mm
